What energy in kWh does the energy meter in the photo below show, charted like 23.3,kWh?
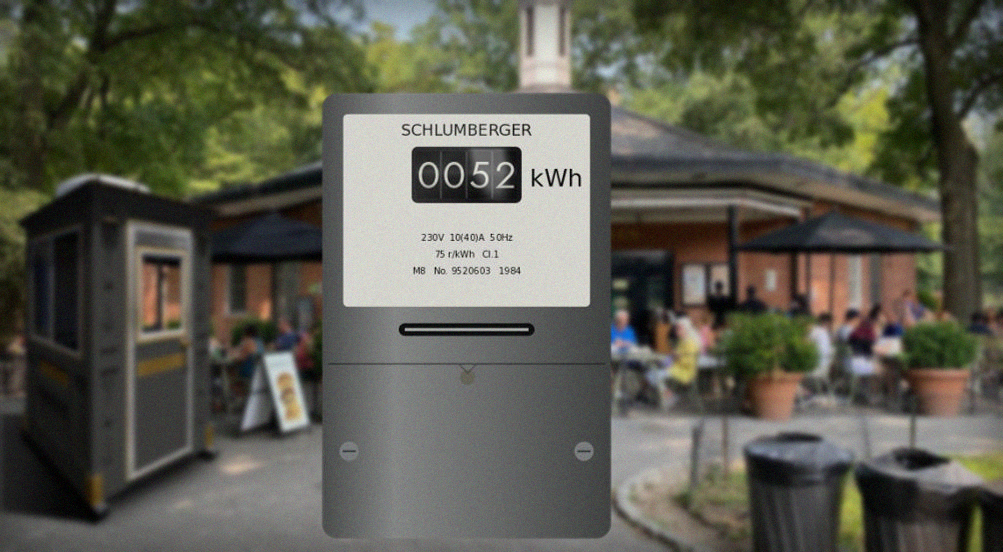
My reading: 52,kWh
